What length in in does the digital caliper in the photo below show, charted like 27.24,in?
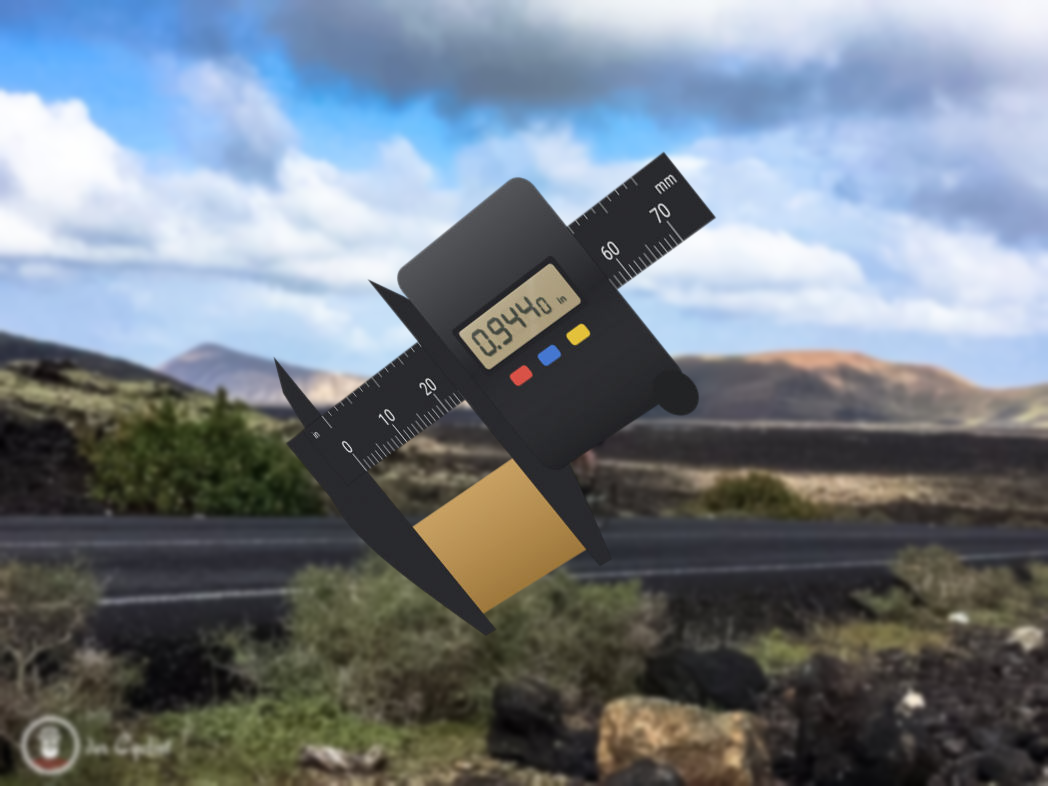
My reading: 0.9440,in
